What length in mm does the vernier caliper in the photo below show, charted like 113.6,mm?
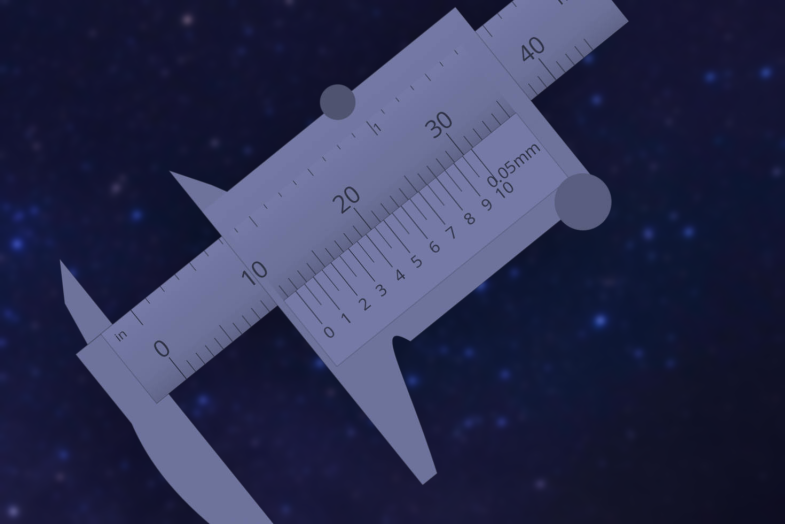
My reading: 11.8,mm
